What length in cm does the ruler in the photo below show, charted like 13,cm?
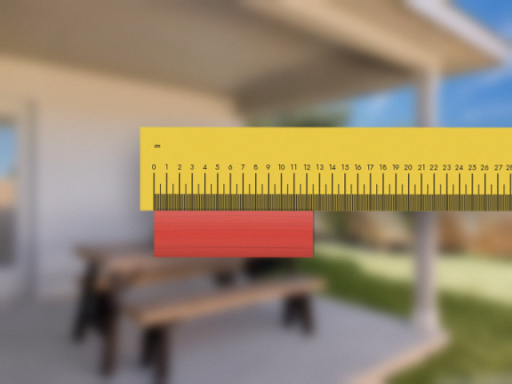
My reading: 12.5,cm
